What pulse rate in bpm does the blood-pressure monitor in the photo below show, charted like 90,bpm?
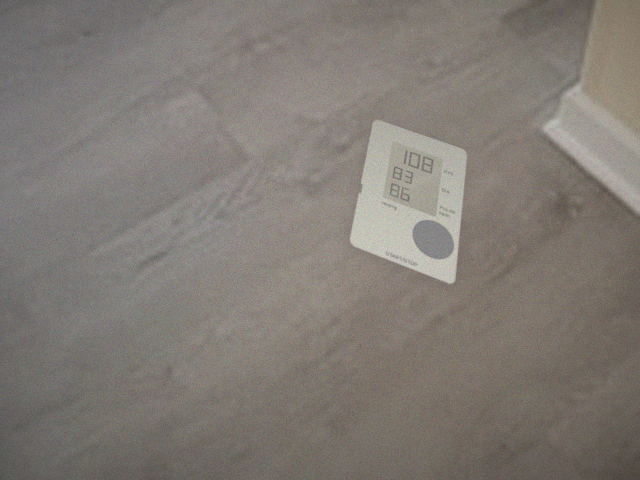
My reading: 86,bpm
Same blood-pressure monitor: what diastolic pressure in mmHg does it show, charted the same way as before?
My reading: 83,mmHg
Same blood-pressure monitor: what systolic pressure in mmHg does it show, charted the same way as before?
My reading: 108,mmHg
